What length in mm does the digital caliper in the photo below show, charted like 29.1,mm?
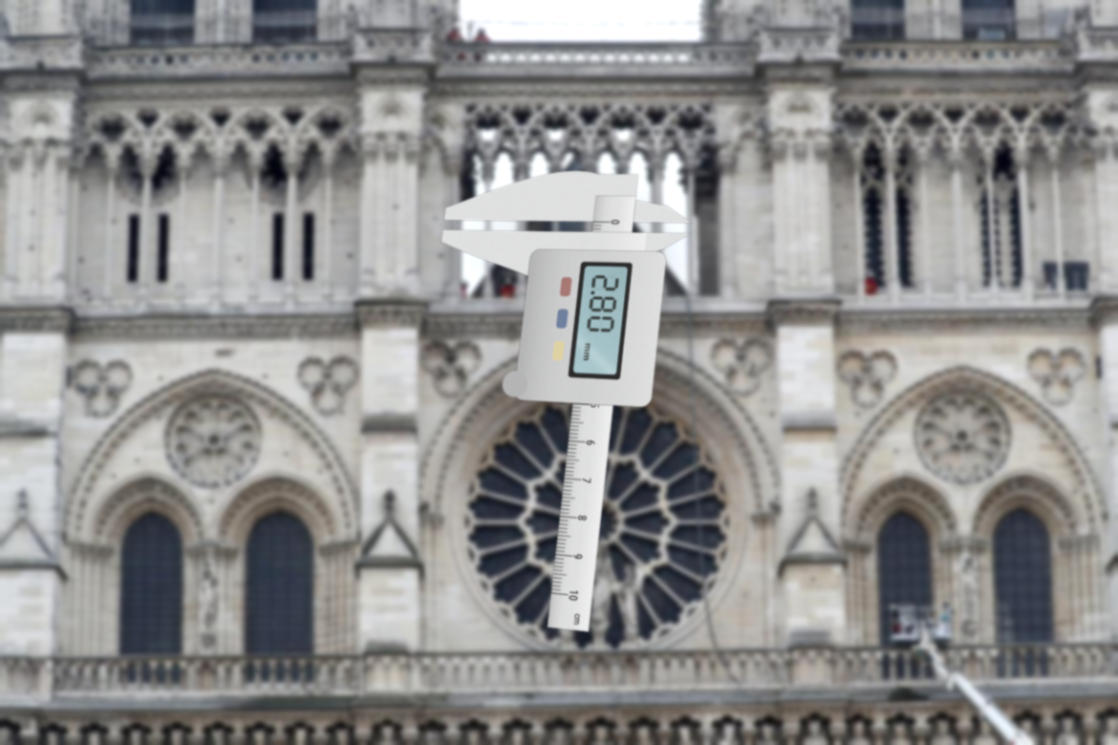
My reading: 2.80,mm
